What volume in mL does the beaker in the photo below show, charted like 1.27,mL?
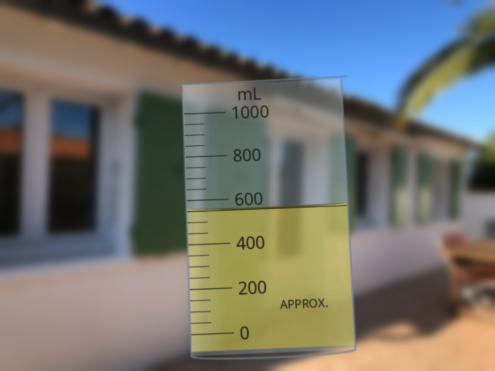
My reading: 550,mL
